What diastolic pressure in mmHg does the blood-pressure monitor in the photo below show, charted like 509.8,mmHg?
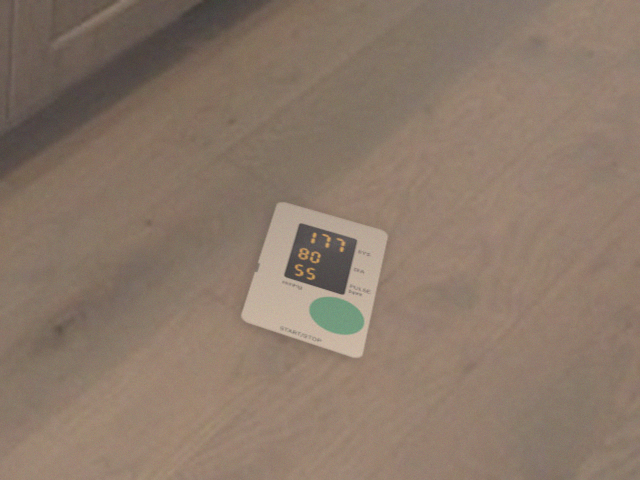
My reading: 80,mmHg
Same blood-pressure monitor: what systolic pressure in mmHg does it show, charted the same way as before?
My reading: 177,mmHg
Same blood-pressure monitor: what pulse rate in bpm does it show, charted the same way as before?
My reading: 55,bpm
